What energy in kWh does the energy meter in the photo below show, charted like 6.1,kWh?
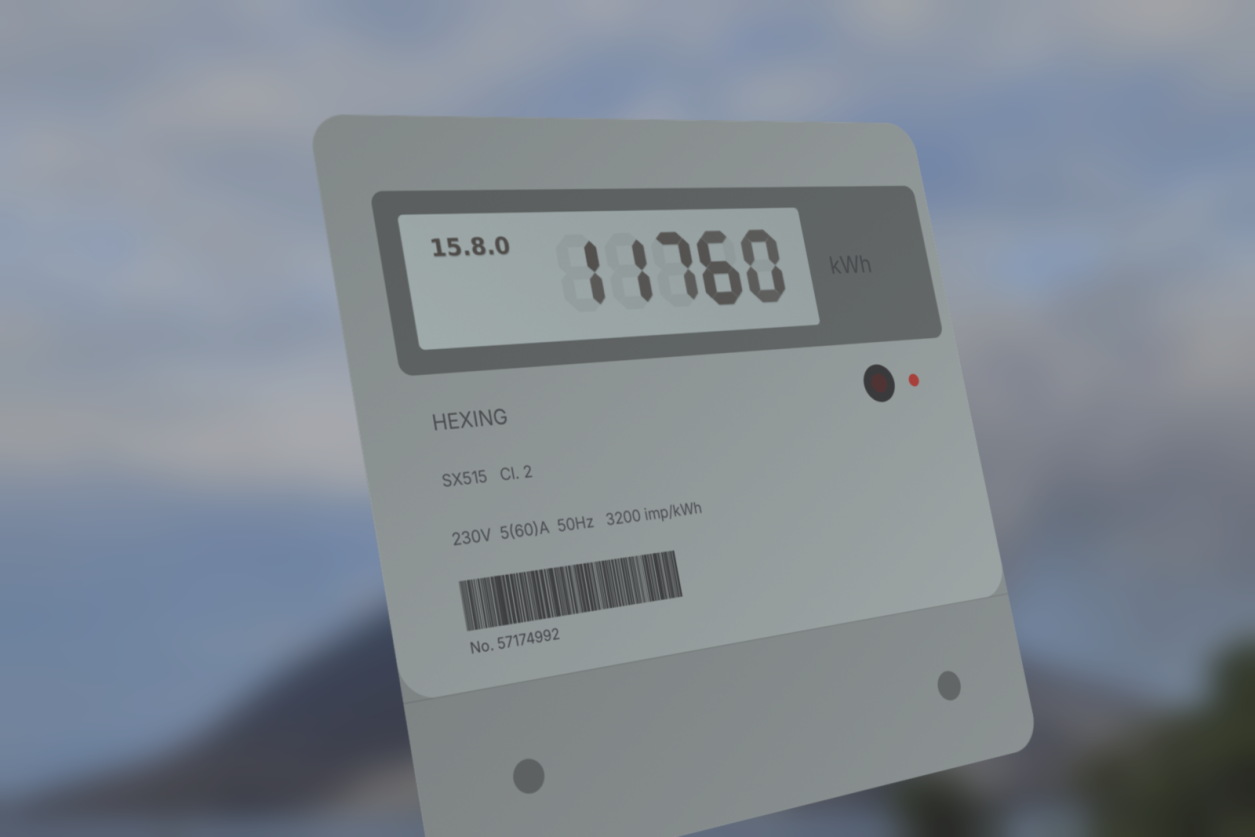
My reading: 11760,kWh
